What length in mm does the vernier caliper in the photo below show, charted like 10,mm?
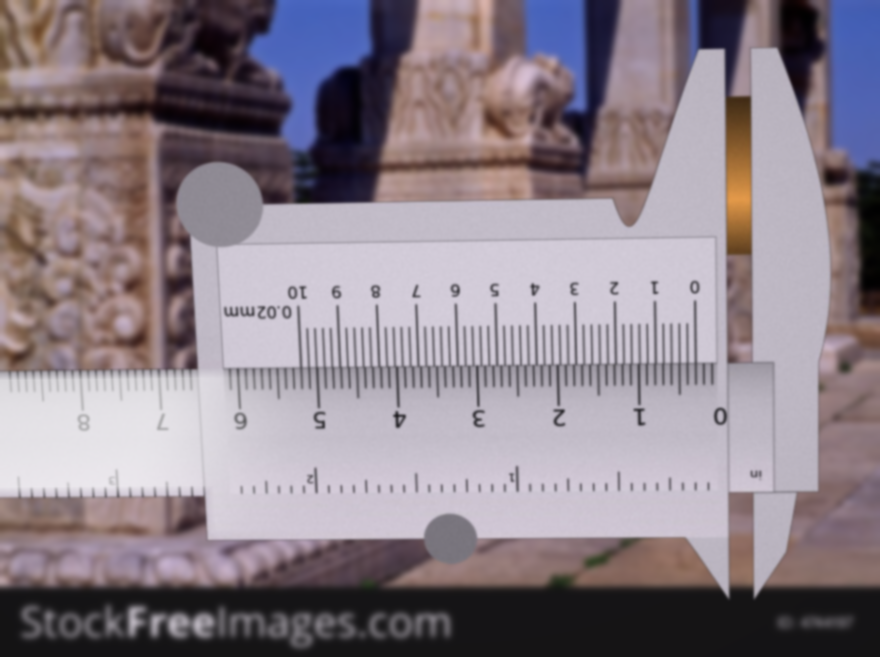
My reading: 3.0,mm
